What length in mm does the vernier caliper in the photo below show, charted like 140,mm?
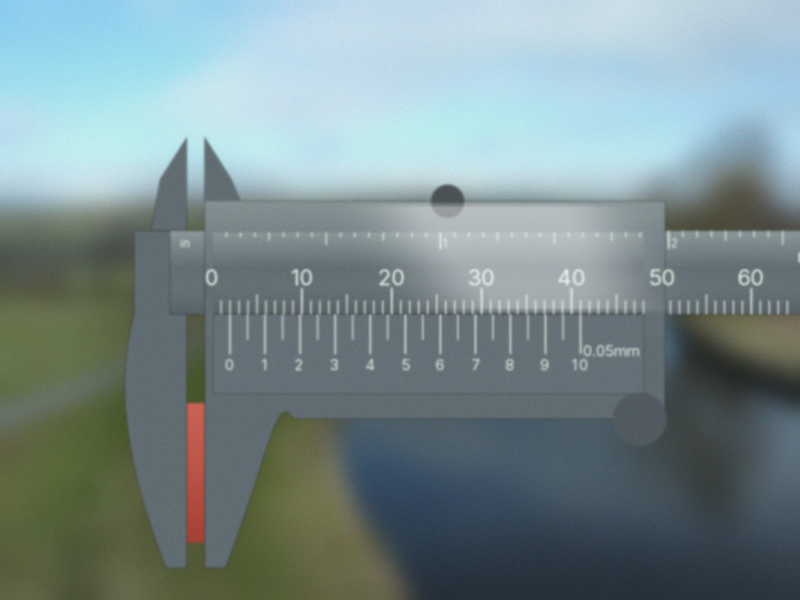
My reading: 2.0,mm
